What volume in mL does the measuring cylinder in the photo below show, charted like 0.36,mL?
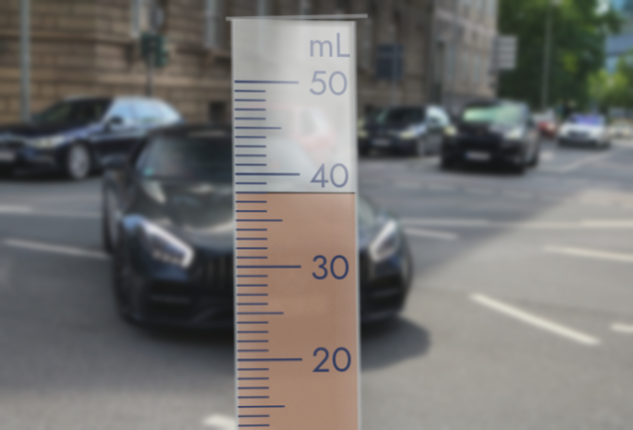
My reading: 38,mL
